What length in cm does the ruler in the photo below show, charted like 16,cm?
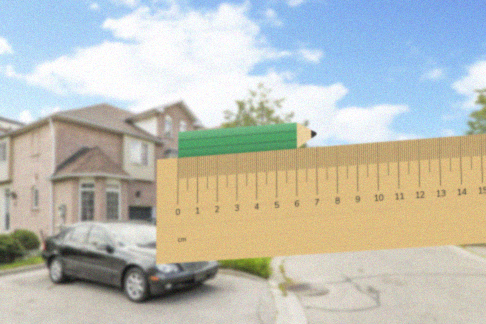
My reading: 7,cm
